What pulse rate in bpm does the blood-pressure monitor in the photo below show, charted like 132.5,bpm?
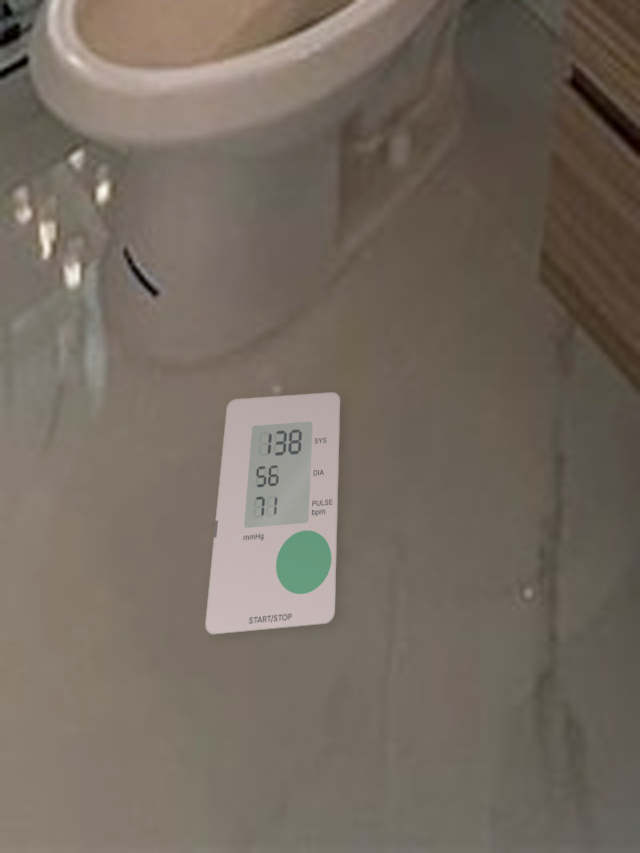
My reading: 71,bpm
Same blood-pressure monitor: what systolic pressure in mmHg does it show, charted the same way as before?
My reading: 138,mmHg
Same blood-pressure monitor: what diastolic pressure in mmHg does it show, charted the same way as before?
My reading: 56,mmHg
